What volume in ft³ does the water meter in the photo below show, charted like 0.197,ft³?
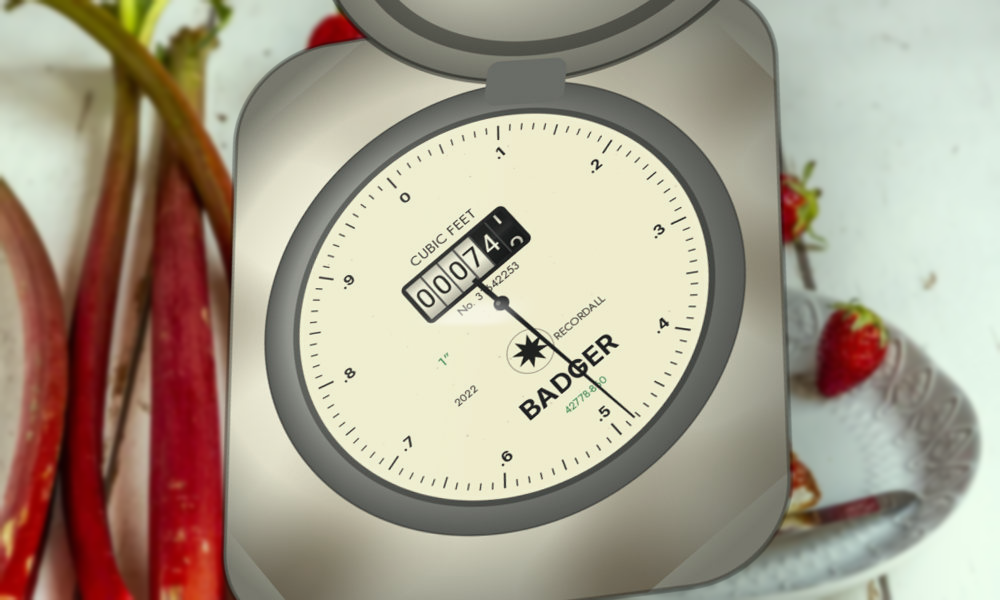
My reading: 741.48,ft³
